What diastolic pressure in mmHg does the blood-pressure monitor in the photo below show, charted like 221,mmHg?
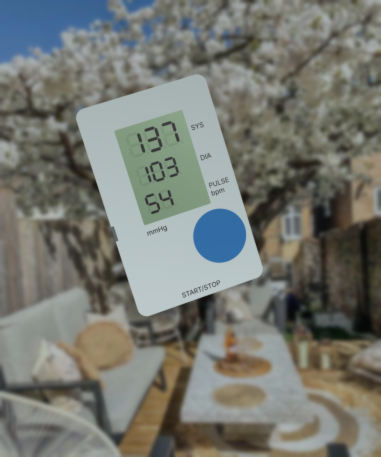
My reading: 103,mmHg
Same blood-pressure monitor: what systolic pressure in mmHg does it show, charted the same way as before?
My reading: 137,mmHg
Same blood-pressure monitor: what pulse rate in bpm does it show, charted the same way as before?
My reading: 54,bpm
